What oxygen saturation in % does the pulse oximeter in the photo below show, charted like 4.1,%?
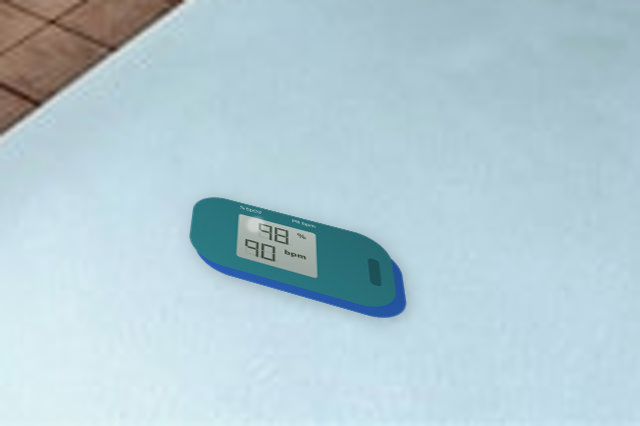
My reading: 98,%
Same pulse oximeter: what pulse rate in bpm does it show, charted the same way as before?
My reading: 90,bpm
